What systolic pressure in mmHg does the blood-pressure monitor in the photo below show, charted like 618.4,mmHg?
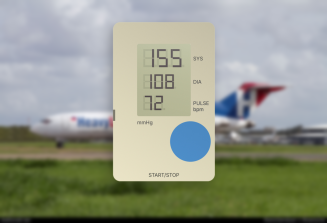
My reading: 155,mmHg
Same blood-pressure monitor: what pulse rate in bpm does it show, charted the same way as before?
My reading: 72,bpm
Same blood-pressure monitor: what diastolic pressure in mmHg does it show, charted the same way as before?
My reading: 108,mmHg
